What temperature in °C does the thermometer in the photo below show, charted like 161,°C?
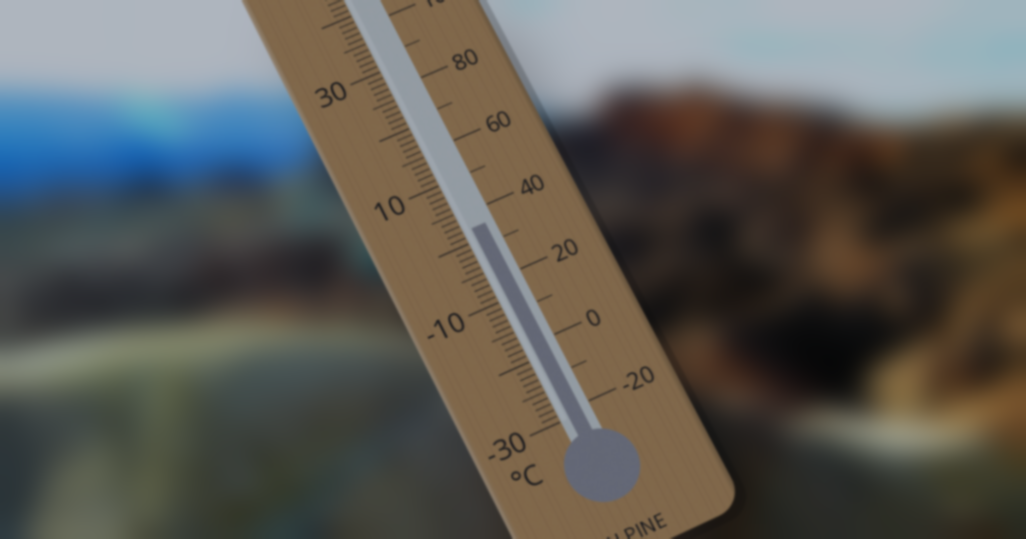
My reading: 2,°C
